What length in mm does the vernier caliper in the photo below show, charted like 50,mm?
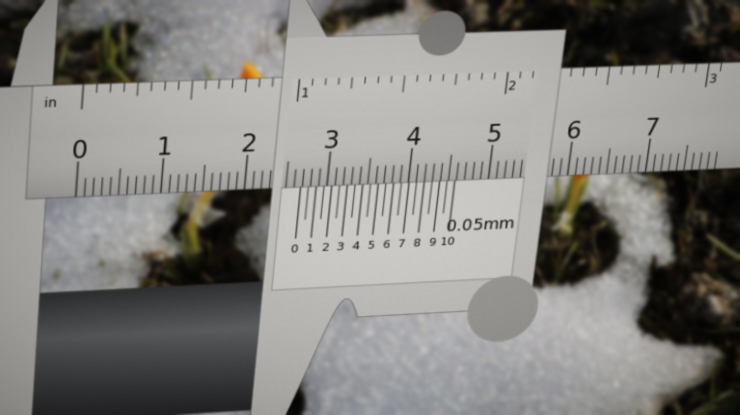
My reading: 26.8,mm
